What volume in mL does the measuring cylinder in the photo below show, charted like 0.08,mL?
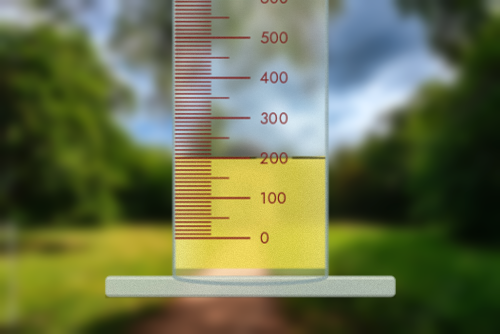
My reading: 200,mL
